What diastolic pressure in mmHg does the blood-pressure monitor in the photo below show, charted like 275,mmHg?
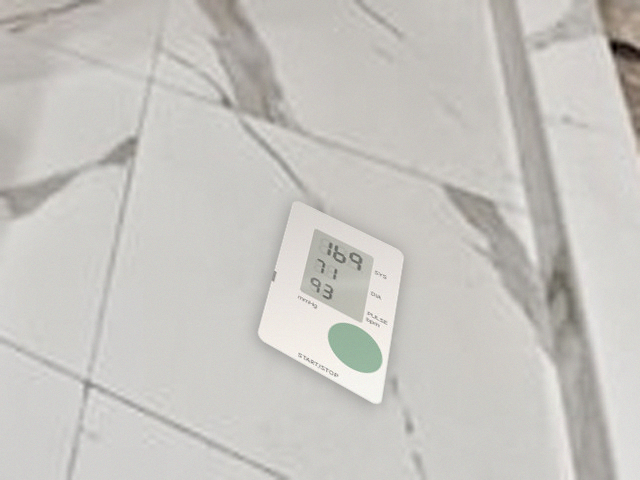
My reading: 71,mmHg
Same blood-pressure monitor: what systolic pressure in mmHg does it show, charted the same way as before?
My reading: 169,mmHg
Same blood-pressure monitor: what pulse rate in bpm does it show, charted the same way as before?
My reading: 93,bpm
